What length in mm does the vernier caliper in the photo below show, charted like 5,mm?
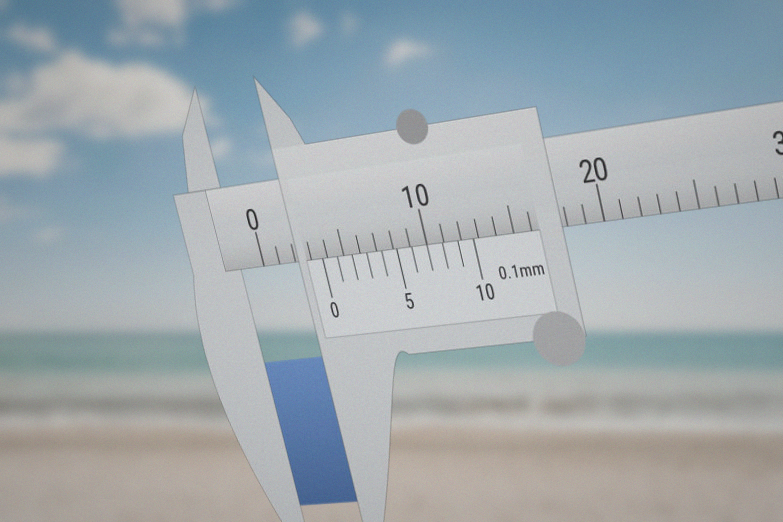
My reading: 3.7,mm
